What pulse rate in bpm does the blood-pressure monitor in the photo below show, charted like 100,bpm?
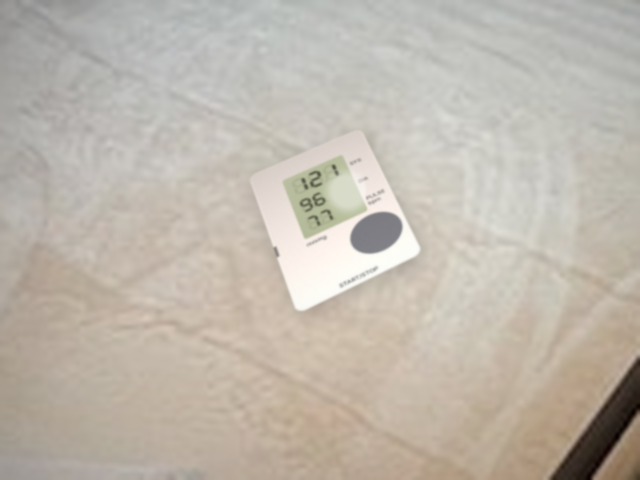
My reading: 77,bpm
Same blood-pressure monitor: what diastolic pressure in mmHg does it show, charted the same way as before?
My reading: 96,mmHg
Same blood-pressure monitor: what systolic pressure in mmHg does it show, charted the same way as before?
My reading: 121,mmHg
